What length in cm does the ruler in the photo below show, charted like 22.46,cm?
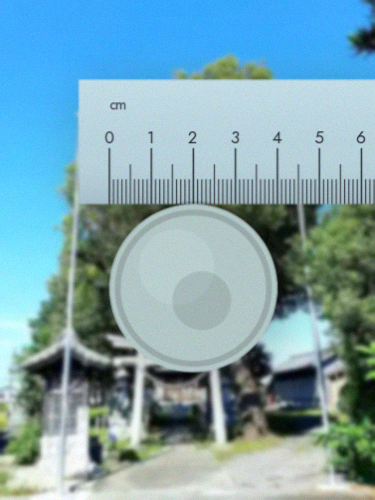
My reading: 4,cm
